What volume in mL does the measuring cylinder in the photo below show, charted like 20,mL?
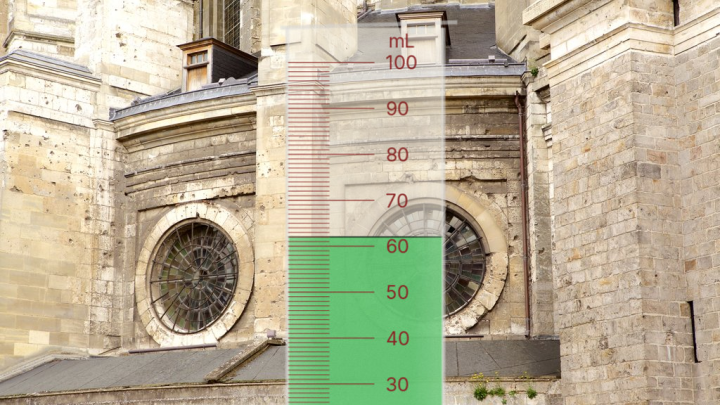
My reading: 62,mL
